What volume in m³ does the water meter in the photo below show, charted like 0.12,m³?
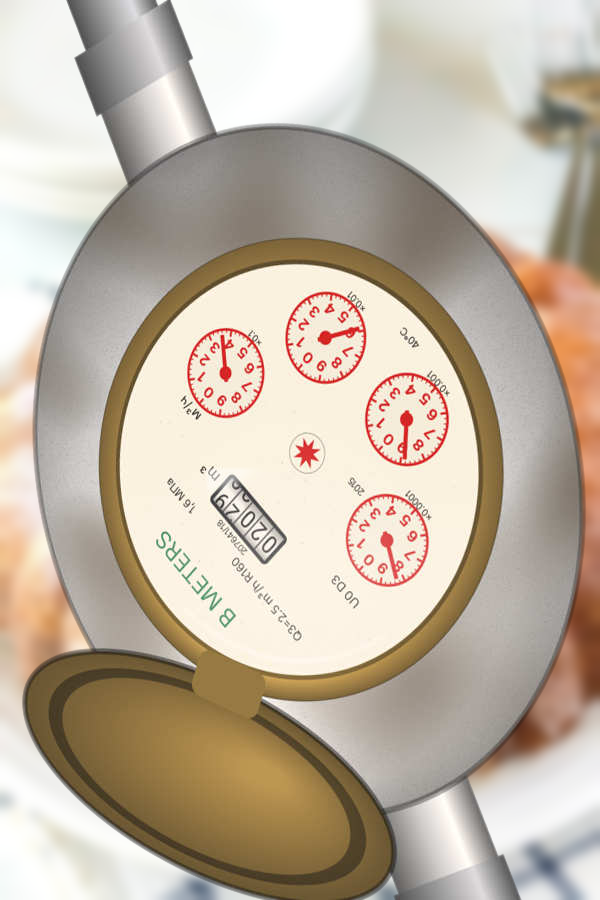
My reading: 2029.3588,m³
